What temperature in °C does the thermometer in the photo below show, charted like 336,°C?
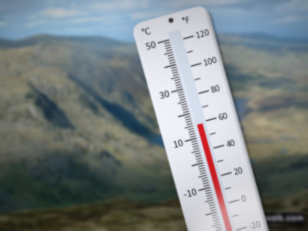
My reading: 15,°C
